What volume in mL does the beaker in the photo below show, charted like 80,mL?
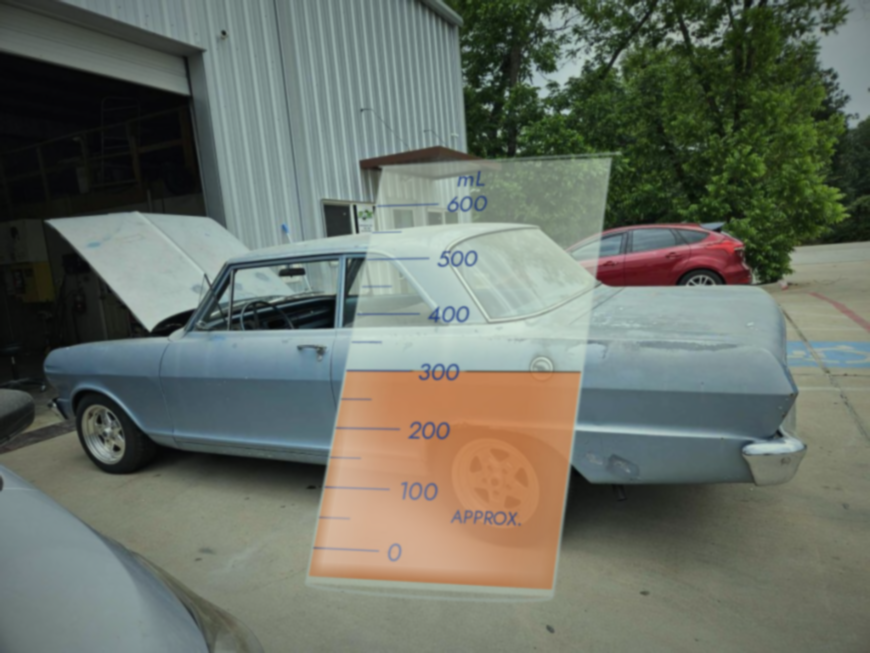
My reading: 300,mL
